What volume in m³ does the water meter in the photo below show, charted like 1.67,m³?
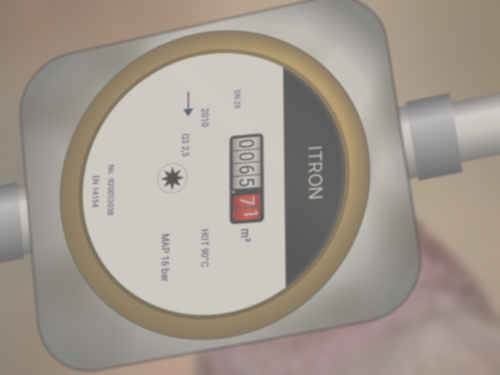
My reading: 65.71,m³
